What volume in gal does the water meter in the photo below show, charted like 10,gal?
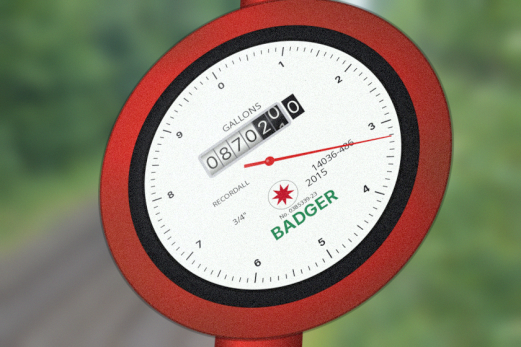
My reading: 870203.2,gal
